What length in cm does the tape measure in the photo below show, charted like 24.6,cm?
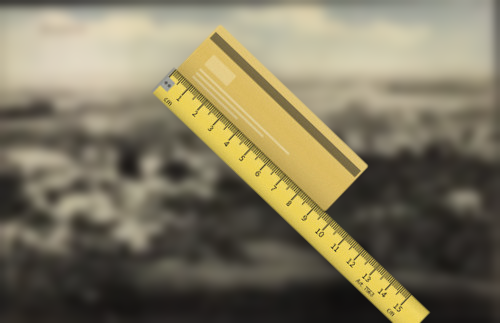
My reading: 9.5,cm
